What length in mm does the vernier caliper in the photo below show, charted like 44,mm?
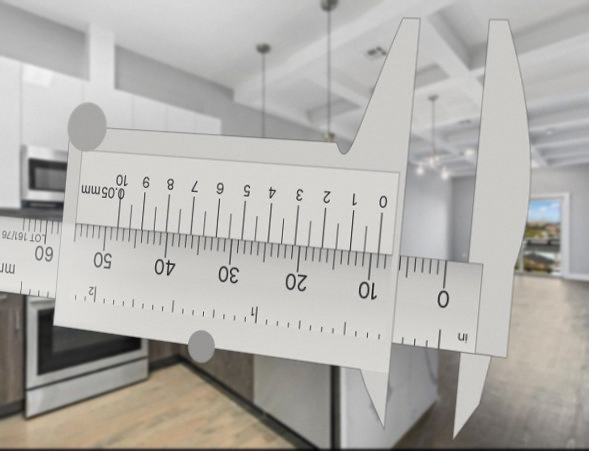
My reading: 9.0,mm
